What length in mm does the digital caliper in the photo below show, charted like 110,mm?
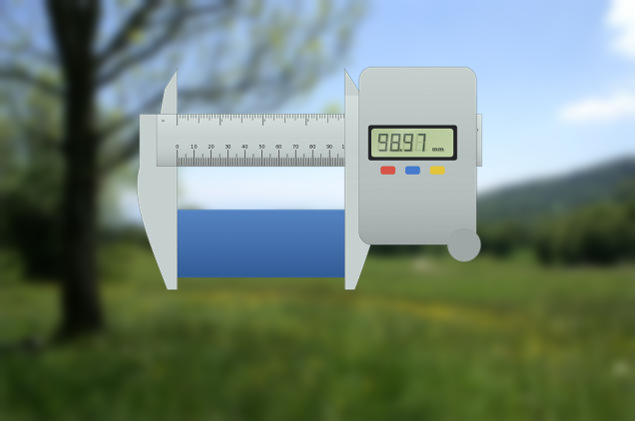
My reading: 98.97,mm
